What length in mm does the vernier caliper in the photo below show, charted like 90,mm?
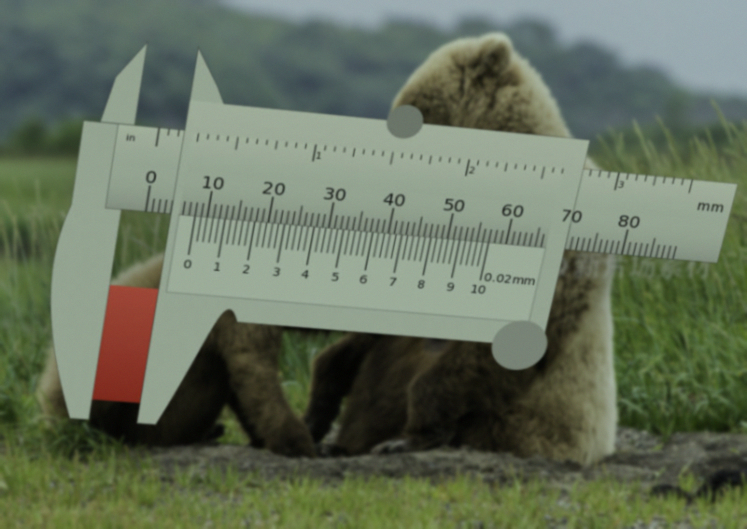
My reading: 8.0,mm
